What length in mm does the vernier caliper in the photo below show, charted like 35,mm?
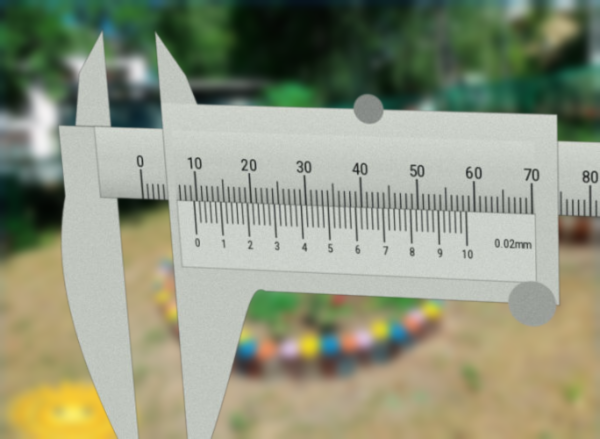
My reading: 9.5,mm
